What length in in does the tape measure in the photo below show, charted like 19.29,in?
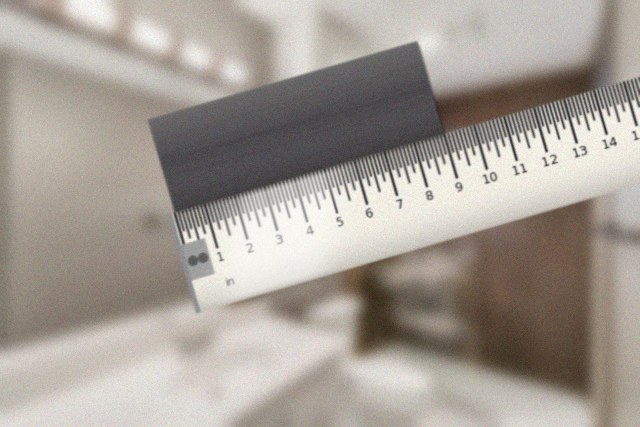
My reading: 9,in
